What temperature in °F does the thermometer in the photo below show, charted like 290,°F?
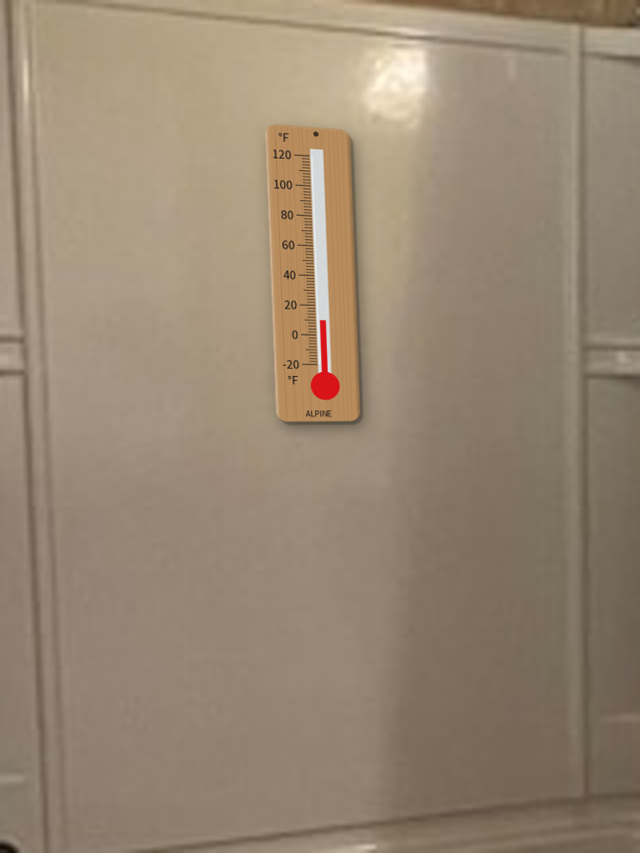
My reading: 10,°F
